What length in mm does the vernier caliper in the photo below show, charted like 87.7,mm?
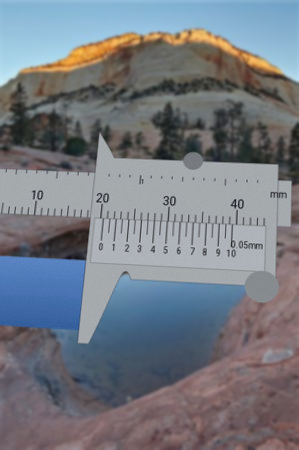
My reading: 20.4,mm
